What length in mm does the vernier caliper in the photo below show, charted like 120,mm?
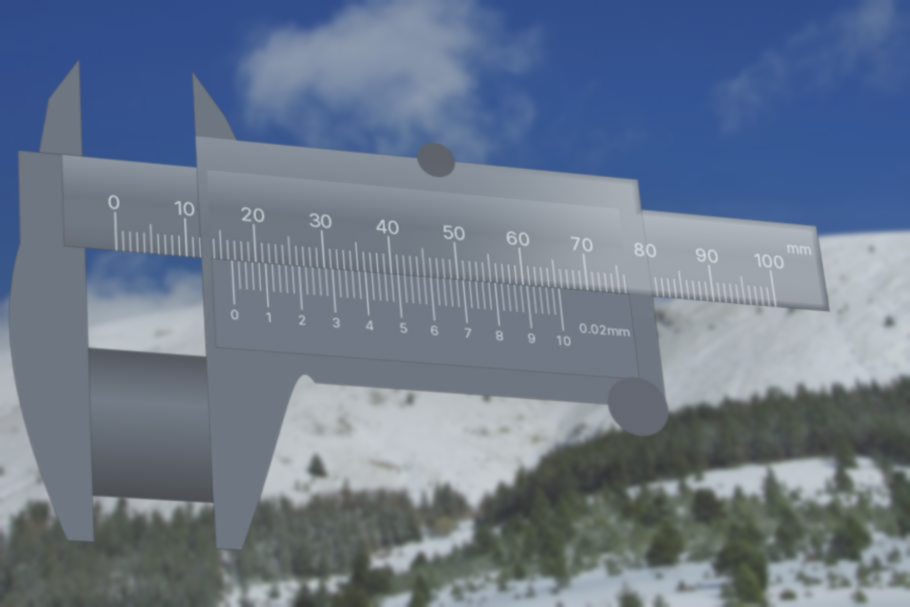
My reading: 16.5,mm
